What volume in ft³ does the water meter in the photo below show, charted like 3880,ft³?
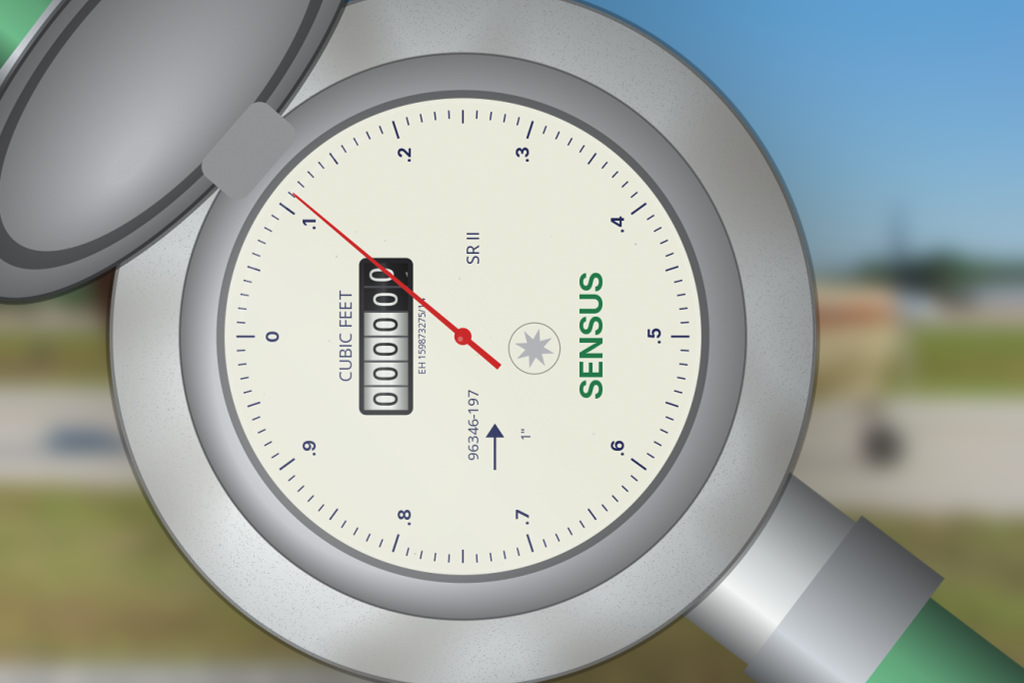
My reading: 0.11,ft³
